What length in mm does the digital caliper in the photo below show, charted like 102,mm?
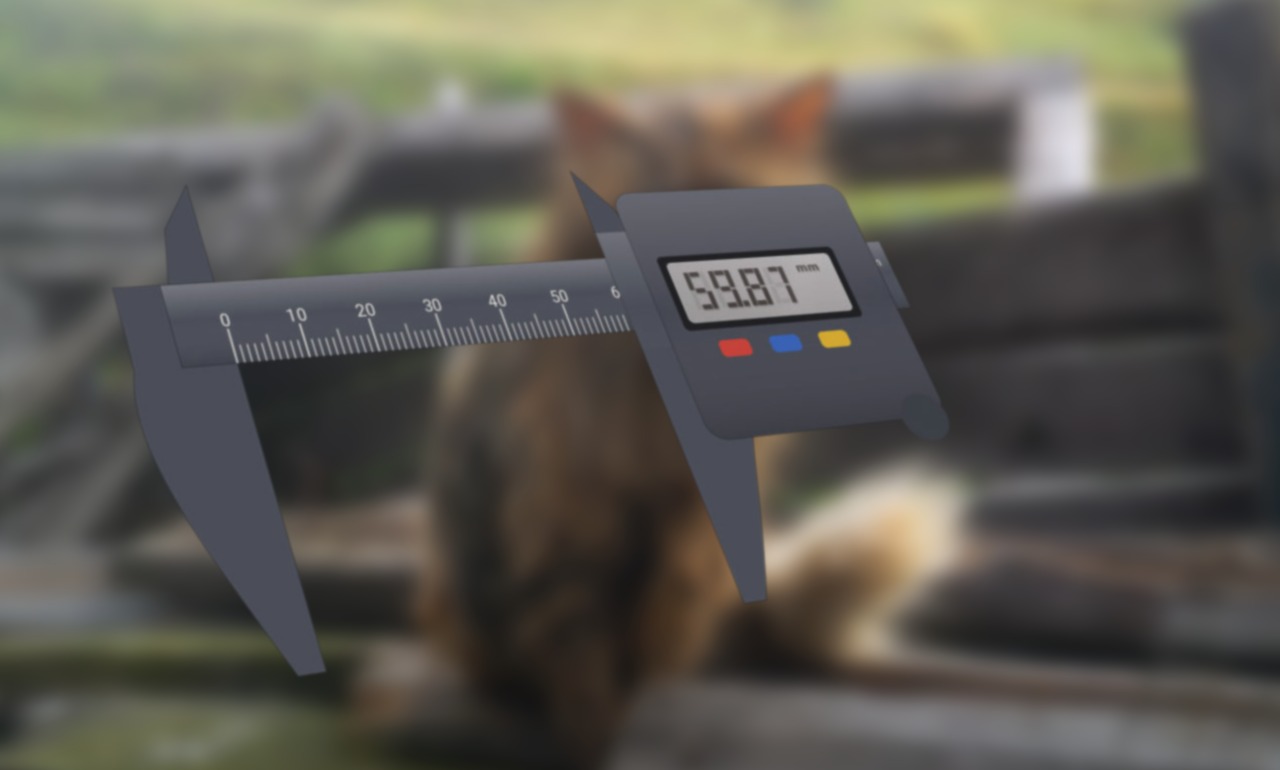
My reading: 59.87,mm
